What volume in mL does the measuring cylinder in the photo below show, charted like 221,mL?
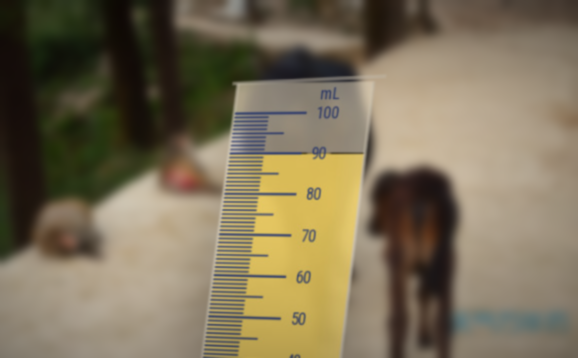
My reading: 90,mL
